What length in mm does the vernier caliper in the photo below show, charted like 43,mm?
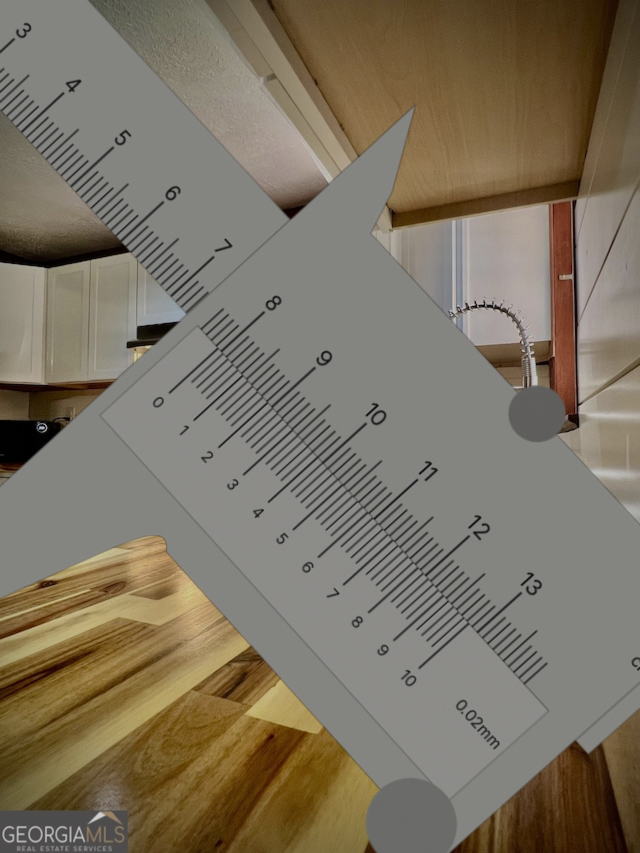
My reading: 79.4,mm
